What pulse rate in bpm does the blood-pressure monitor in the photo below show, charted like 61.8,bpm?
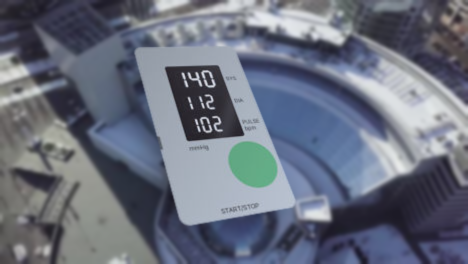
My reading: 102,bpm
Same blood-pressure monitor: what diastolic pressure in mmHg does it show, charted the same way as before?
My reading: 112,mmHg
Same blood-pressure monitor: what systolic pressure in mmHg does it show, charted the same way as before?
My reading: 140,mmHg
